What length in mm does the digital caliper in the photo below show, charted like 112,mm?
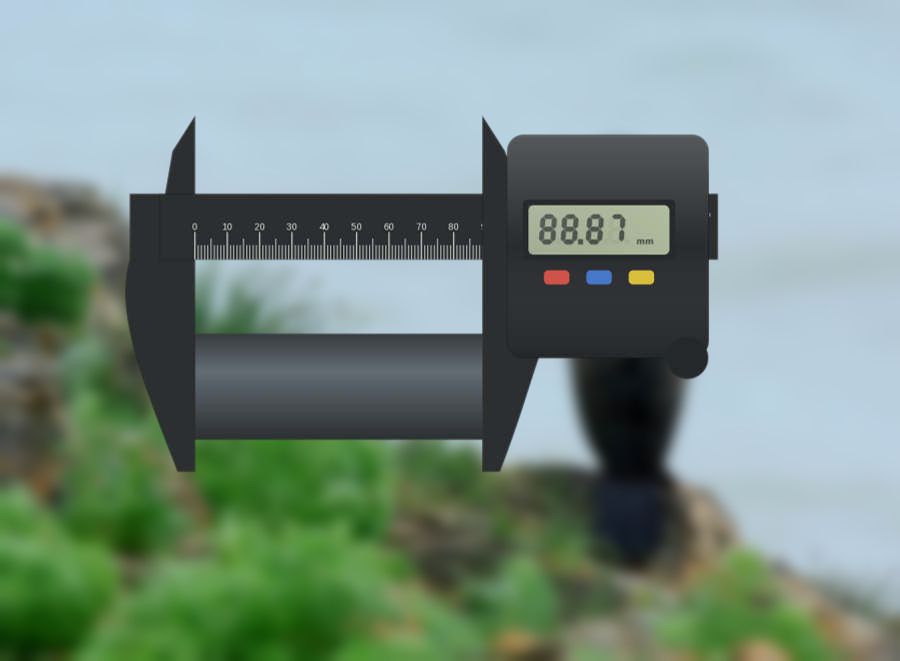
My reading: 88.87,mm
